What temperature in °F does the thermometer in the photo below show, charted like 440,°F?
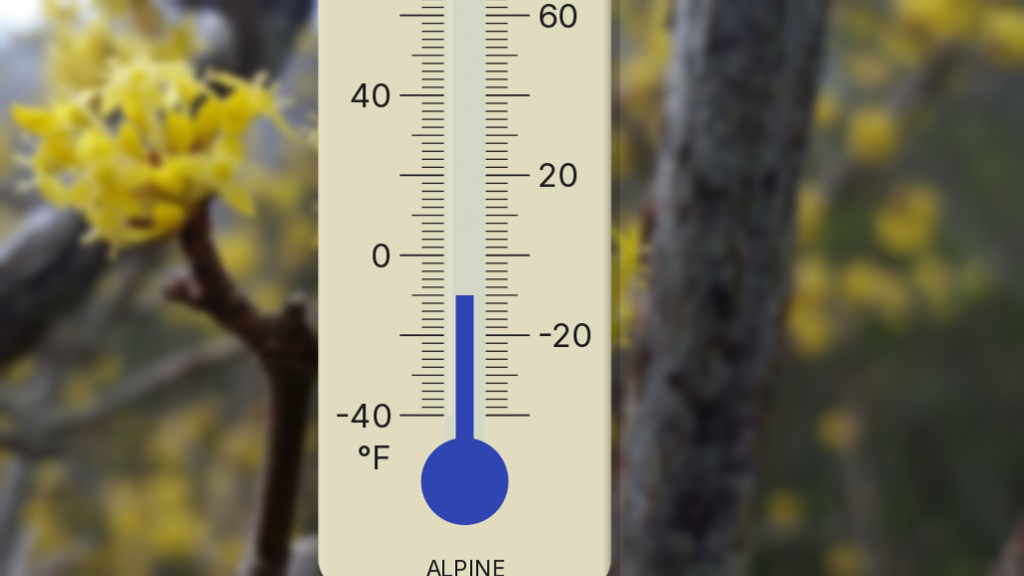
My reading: -10,°F
